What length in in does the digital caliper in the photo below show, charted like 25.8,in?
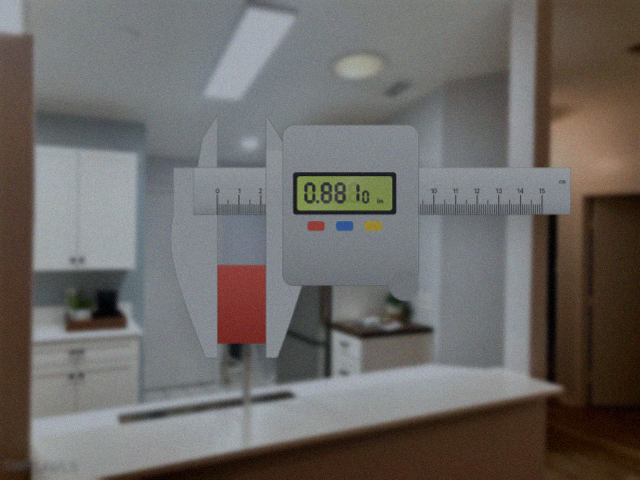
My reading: 0.8810,in
